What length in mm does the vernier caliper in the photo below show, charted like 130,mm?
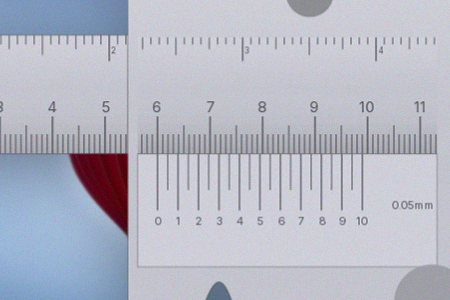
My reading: 60.0,mm
